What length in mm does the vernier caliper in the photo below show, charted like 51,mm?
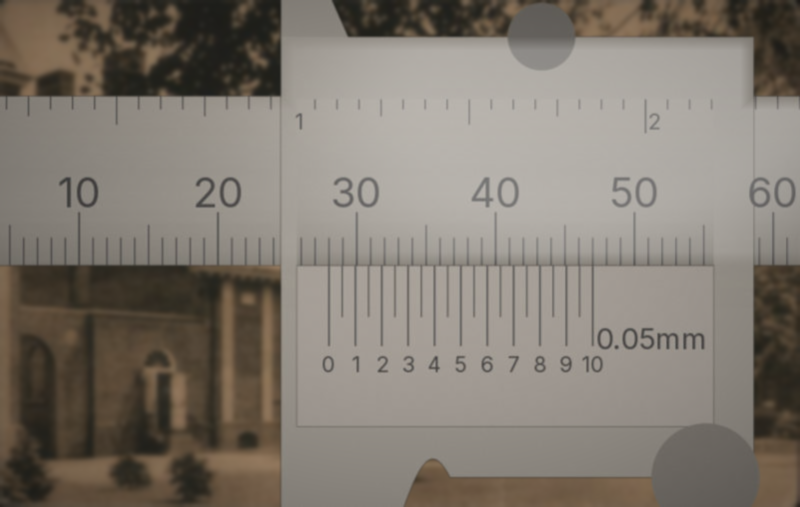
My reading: 28.0,mm
